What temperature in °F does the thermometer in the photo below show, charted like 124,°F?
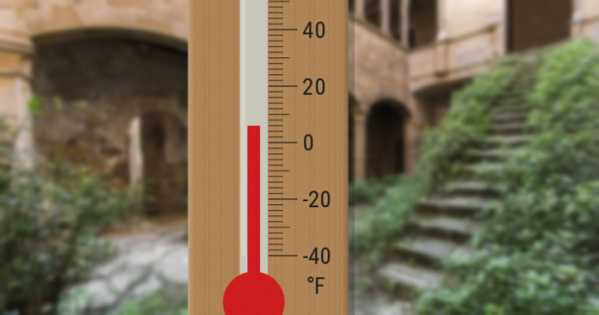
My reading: 6,°F
